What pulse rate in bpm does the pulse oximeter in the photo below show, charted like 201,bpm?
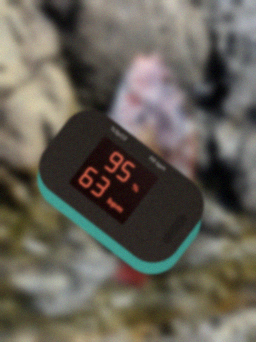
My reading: 63,bpm
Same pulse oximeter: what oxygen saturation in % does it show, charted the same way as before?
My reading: 95,%
